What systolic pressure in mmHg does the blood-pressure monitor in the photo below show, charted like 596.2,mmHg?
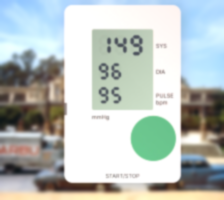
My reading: 149,mmHg
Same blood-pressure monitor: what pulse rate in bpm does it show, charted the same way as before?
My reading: 95,bpm
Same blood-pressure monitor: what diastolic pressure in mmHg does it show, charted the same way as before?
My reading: 96,mmHg
